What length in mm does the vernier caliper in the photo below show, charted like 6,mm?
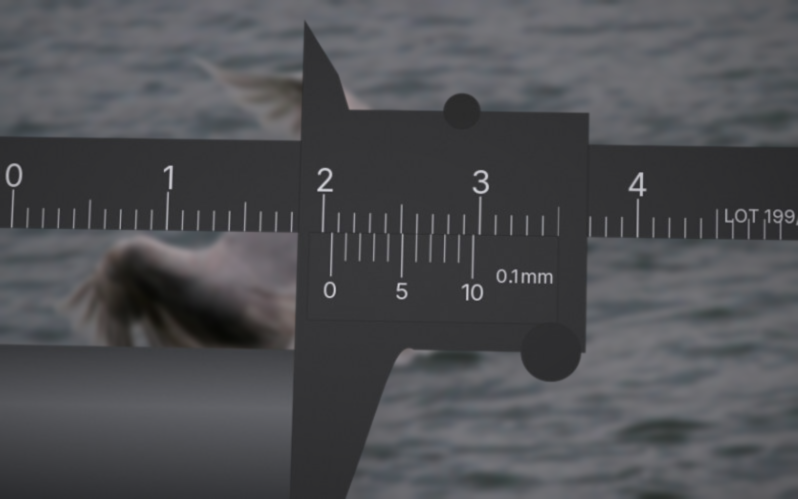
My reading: 20.6,mm
